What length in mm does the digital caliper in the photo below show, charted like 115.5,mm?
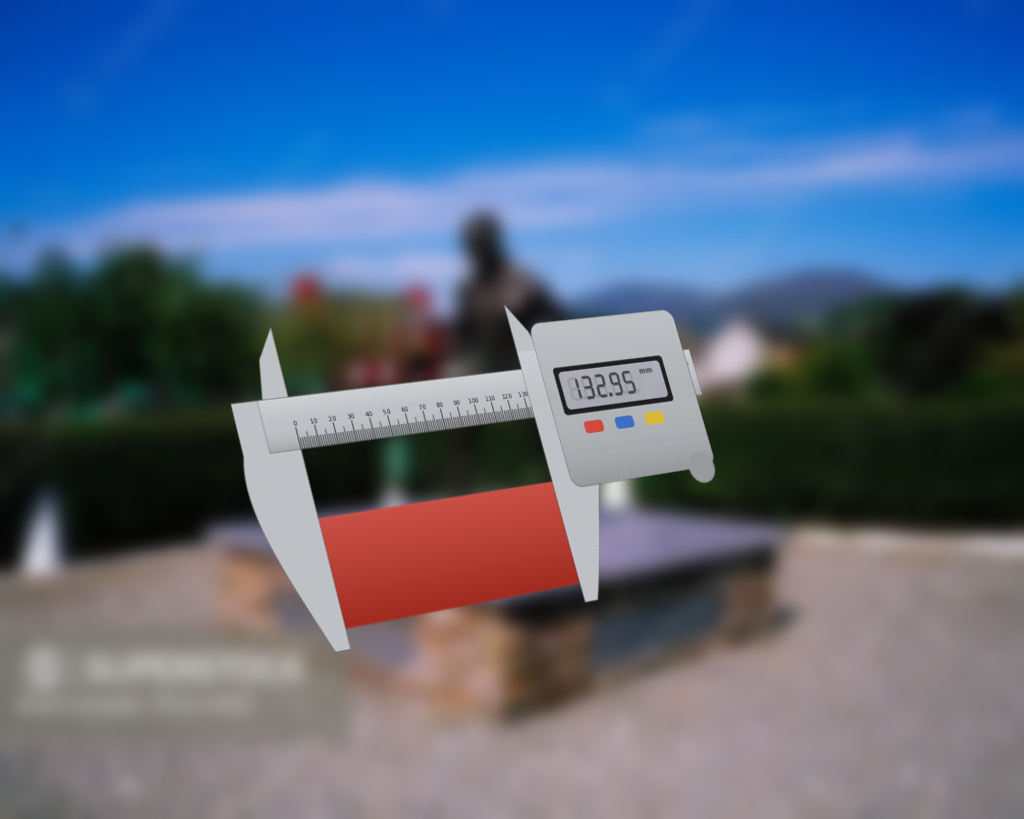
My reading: 132.95,mm
